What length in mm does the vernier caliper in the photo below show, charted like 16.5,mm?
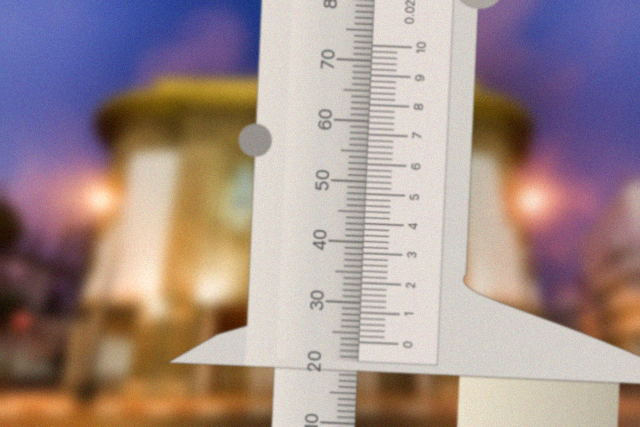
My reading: 23.5,mm
